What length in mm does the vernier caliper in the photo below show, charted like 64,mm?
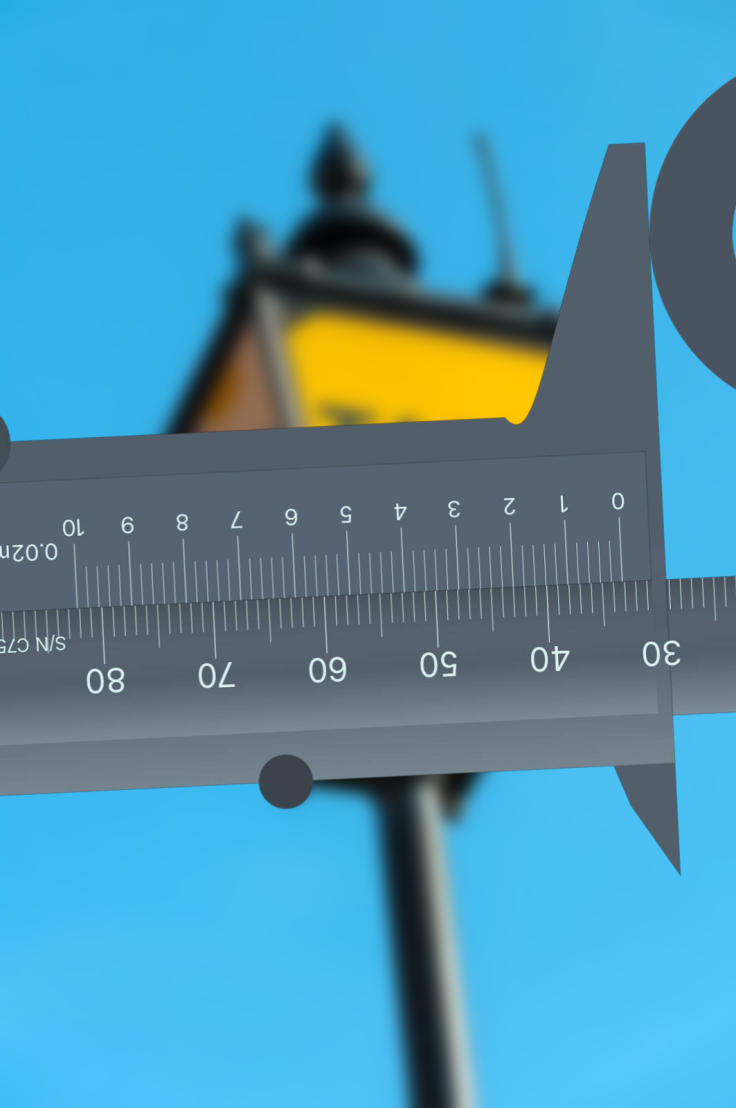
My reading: 33.2,mm
